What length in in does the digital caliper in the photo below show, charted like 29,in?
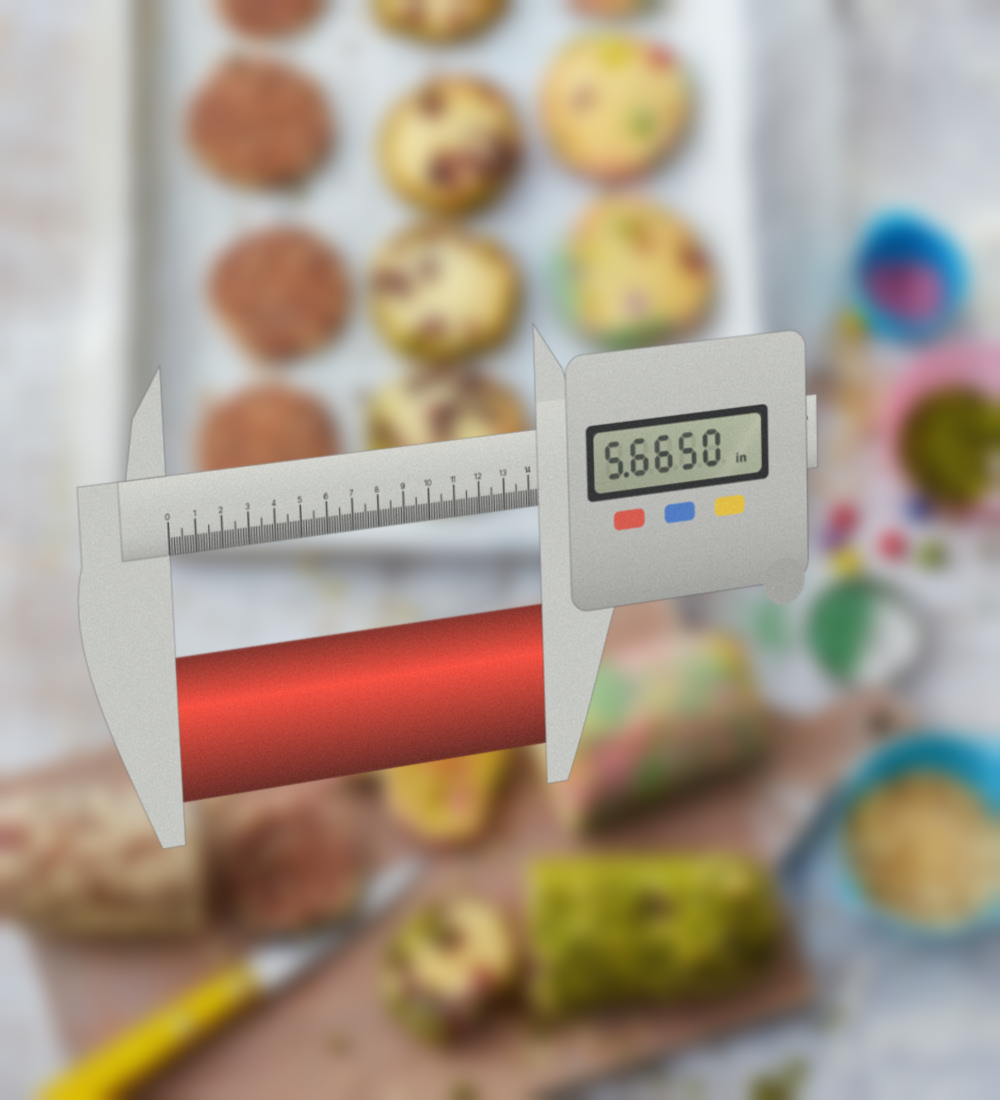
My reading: 5.6650,in
